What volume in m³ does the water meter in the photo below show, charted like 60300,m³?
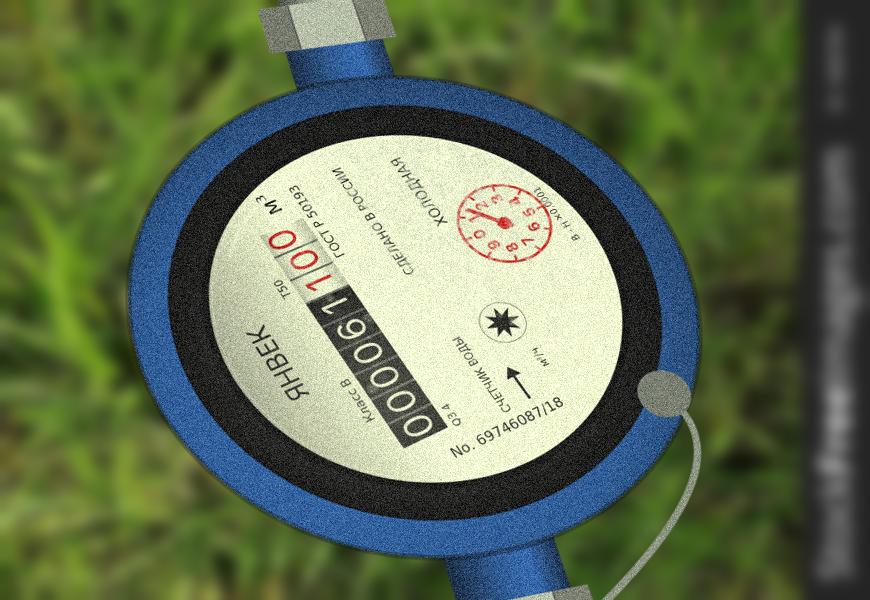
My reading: 61.1001,m³
